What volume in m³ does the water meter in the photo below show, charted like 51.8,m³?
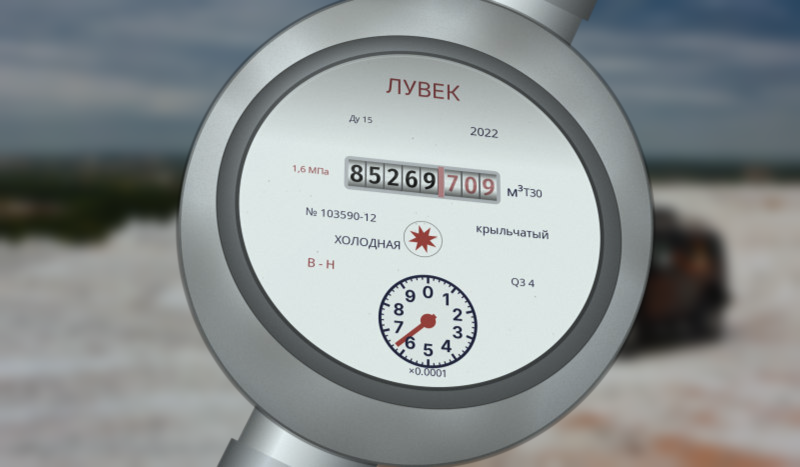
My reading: 85269.7096,m³
